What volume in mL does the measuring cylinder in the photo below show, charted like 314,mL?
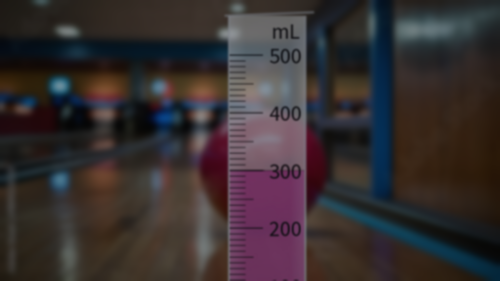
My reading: 300,mL
